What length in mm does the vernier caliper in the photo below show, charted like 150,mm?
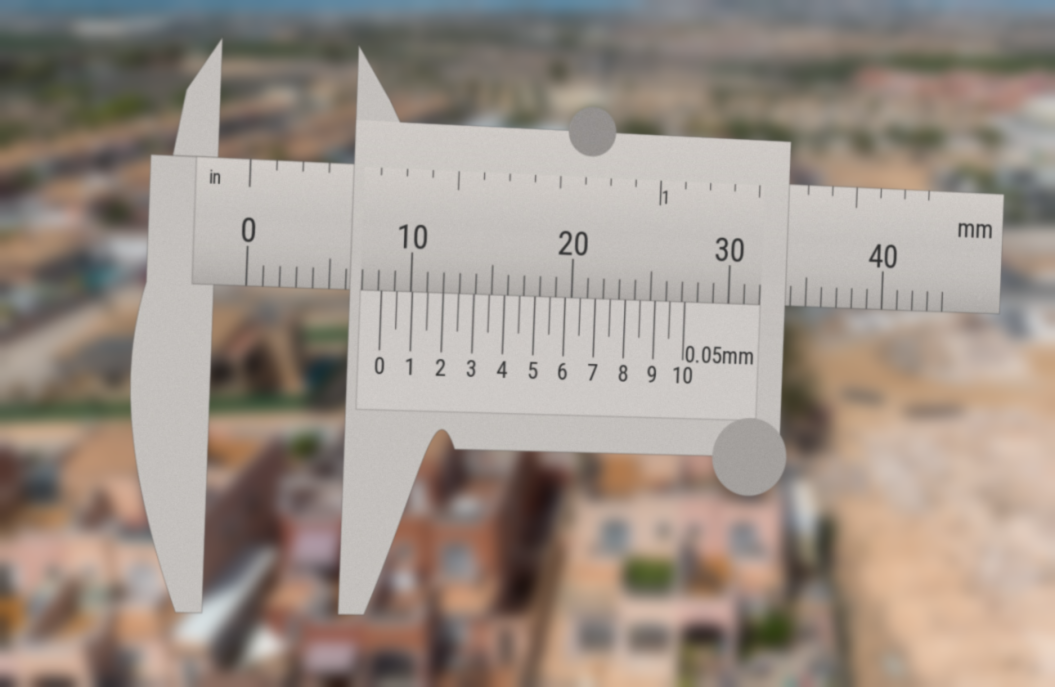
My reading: 8.2,mm
